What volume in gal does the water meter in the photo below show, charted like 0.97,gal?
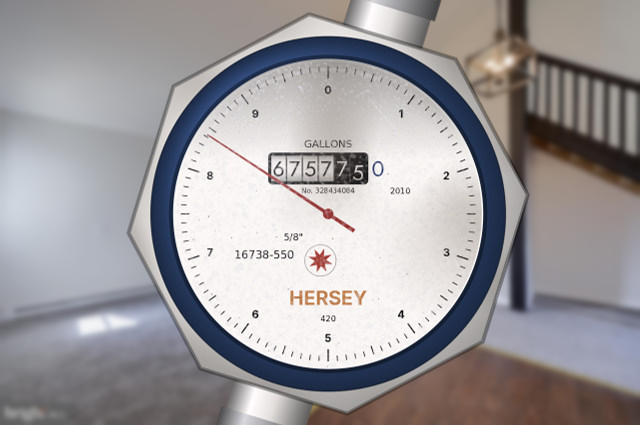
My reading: 6757748.4,gal
